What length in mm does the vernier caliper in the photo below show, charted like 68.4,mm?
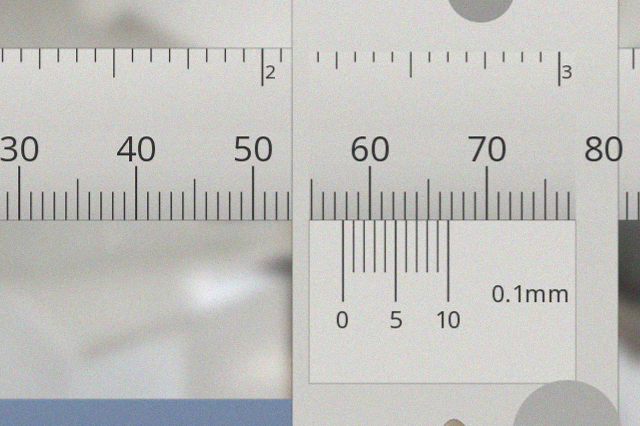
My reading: 57.7,mm
